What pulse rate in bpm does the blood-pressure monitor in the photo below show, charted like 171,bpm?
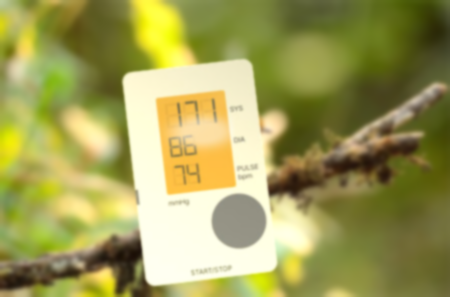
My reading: 74,bpm
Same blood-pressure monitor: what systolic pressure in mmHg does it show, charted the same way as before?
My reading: 171,mmHg
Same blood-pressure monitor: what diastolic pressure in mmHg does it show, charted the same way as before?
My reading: 86,mmHg
